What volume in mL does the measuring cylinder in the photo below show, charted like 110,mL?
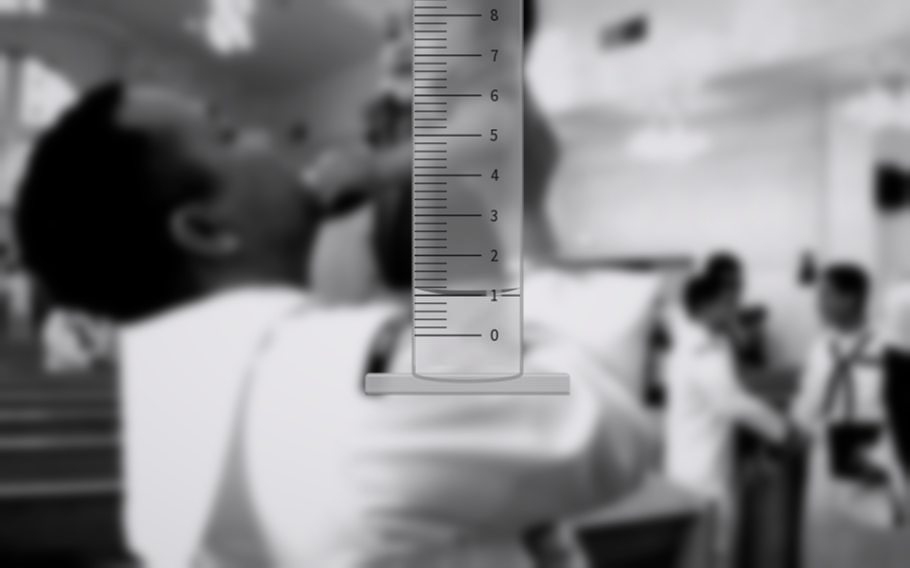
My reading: 1,mL
